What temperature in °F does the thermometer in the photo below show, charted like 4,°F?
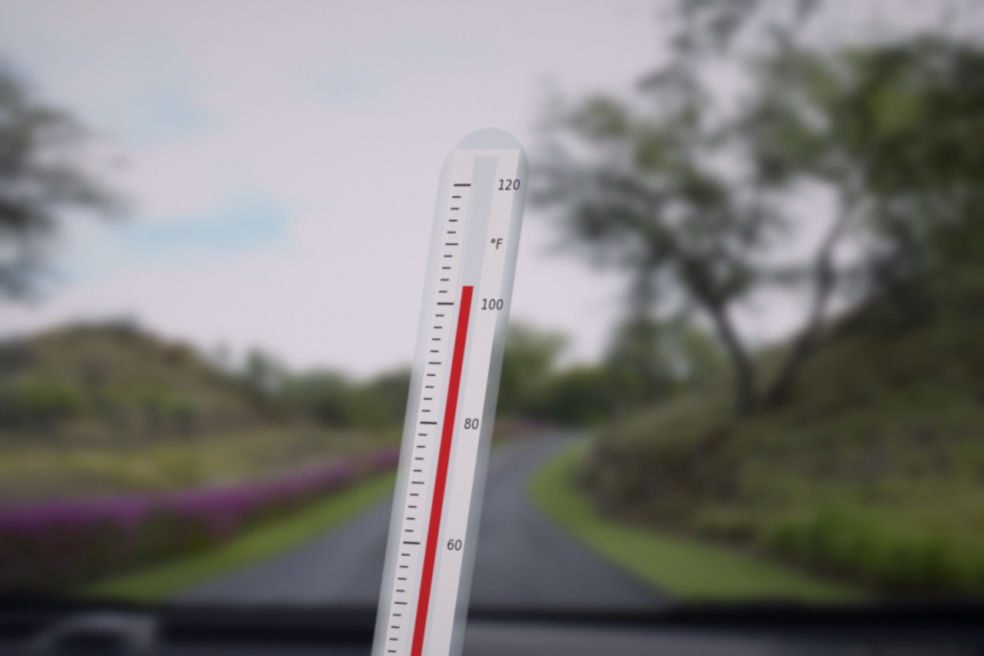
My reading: 103,°F
